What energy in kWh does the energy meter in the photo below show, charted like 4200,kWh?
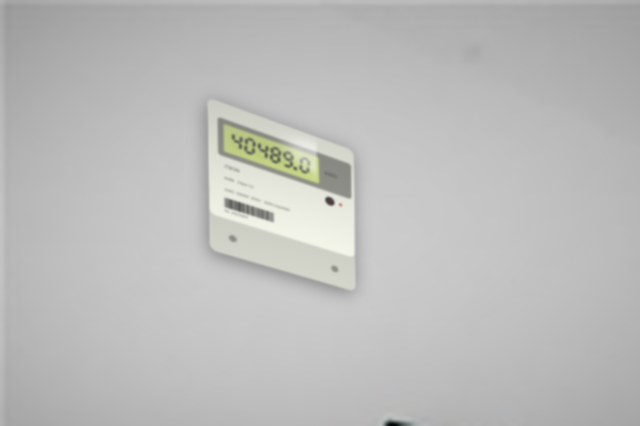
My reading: 40489.0,kWh
